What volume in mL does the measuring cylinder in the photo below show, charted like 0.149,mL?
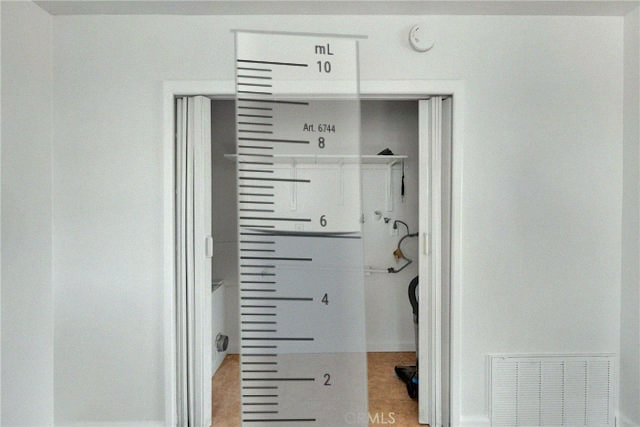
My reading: 5.6,mL
